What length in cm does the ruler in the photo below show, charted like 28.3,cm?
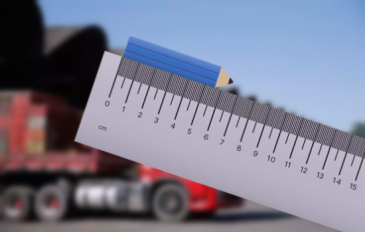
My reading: 6.5,cm
